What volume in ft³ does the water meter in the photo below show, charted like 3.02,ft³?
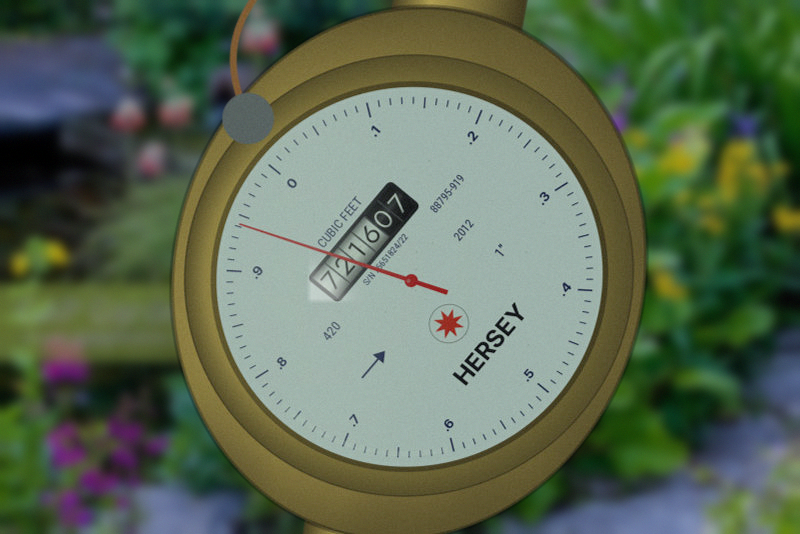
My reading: 721606.94,ft³
